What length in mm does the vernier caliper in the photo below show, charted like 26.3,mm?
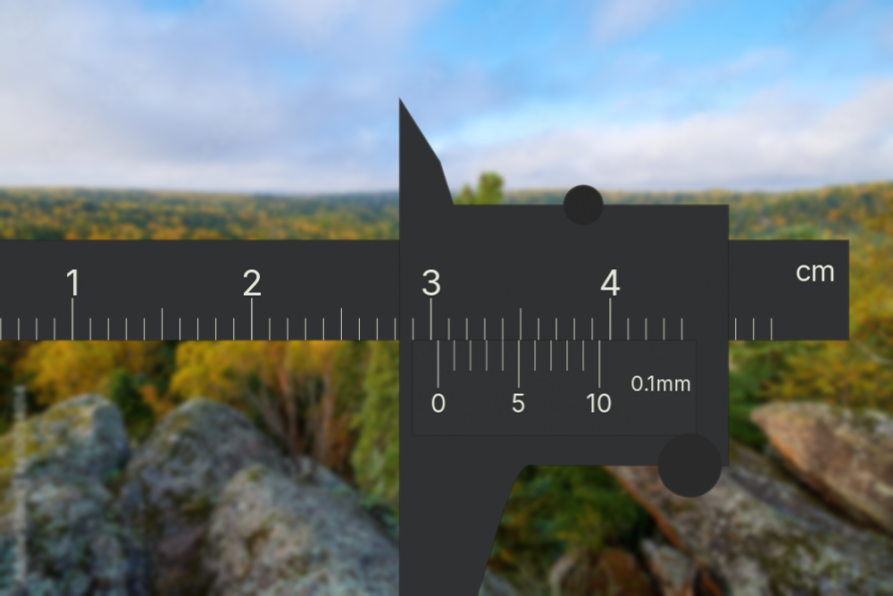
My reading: 30.4,mm
